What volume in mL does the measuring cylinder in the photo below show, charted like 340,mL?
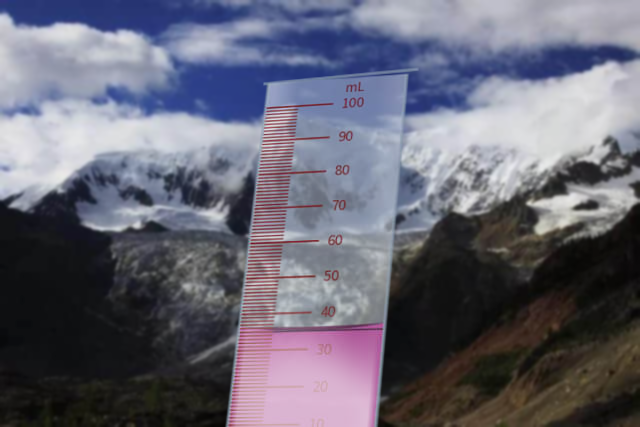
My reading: 35,mL
